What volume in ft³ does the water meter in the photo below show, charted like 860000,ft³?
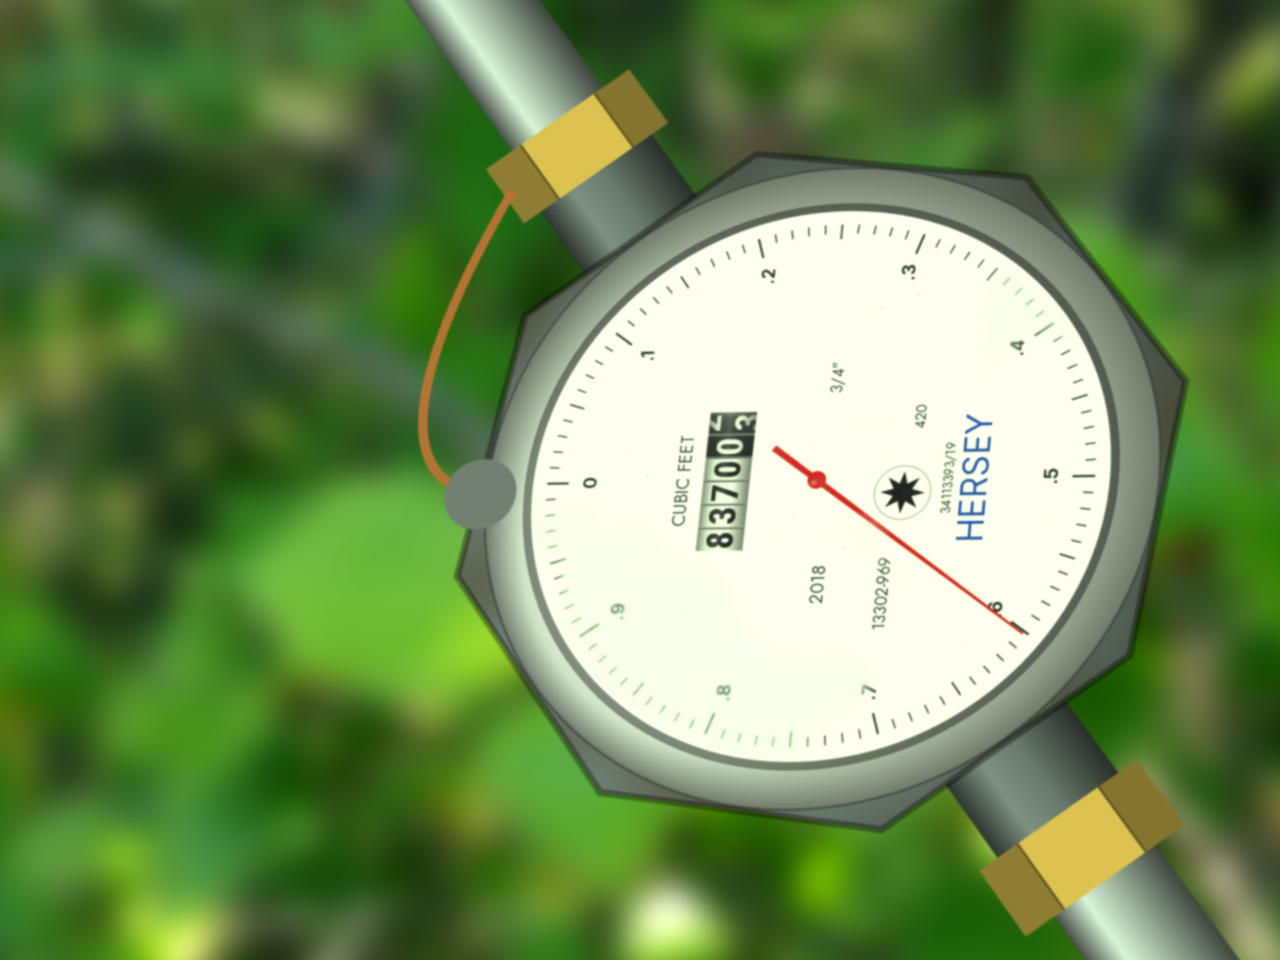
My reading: 837002.60,ft³
